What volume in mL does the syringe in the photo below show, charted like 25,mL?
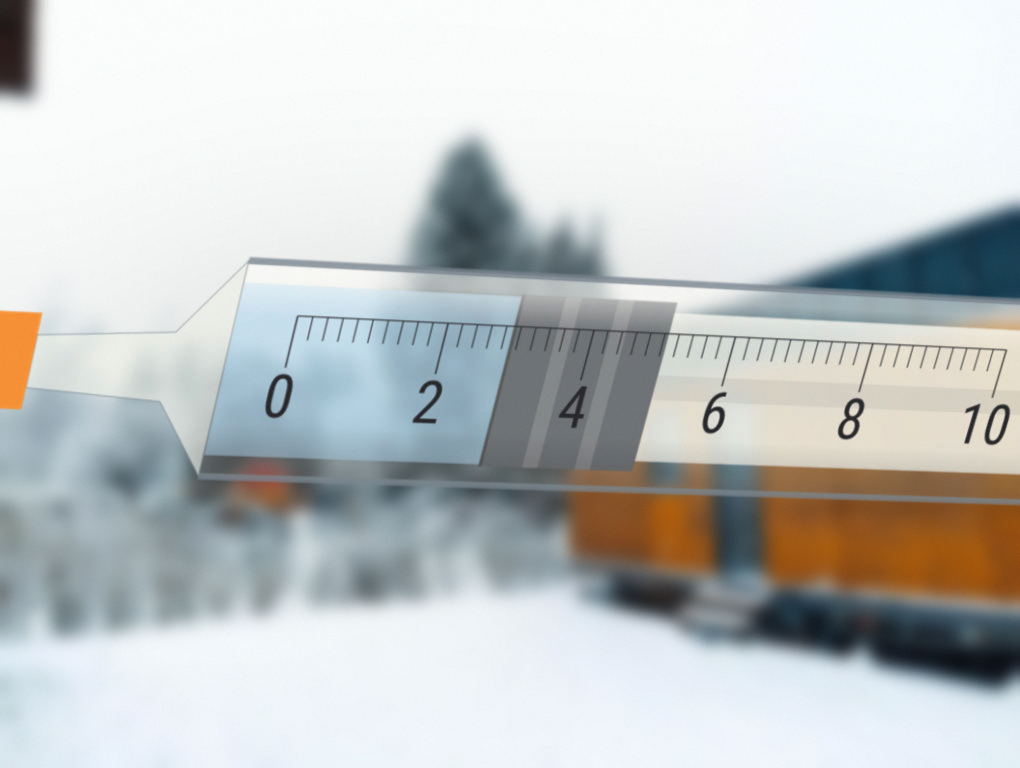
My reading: 2.9,mL
